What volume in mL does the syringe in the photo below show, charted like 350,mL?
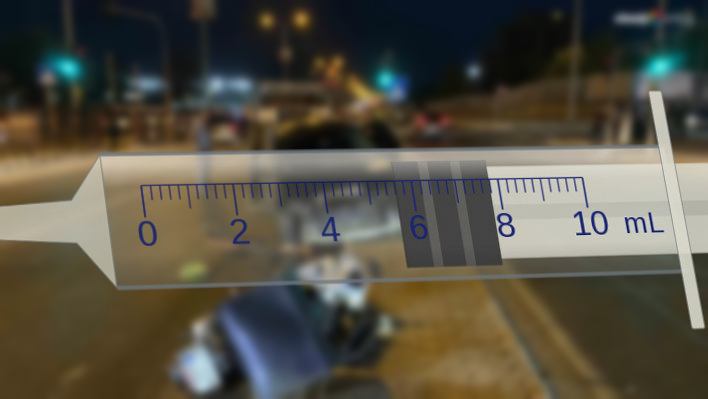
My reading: 5.6,mL
